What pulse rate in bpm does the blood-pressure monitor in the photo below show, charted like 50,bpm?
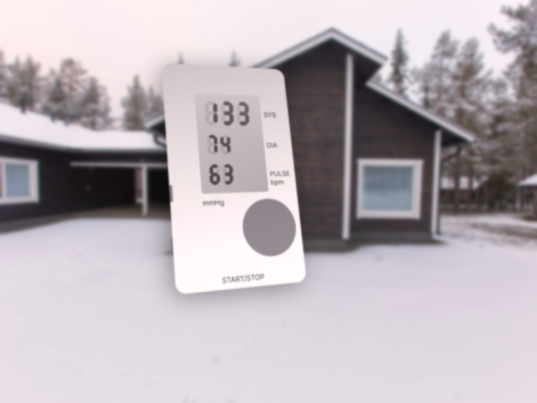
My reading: 63,bpm
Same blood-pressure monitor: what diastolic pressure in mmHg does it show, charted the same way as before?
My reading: 74,mmHg
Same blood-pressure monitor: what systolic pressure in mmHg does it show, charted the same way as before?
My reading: 133,mmHg
